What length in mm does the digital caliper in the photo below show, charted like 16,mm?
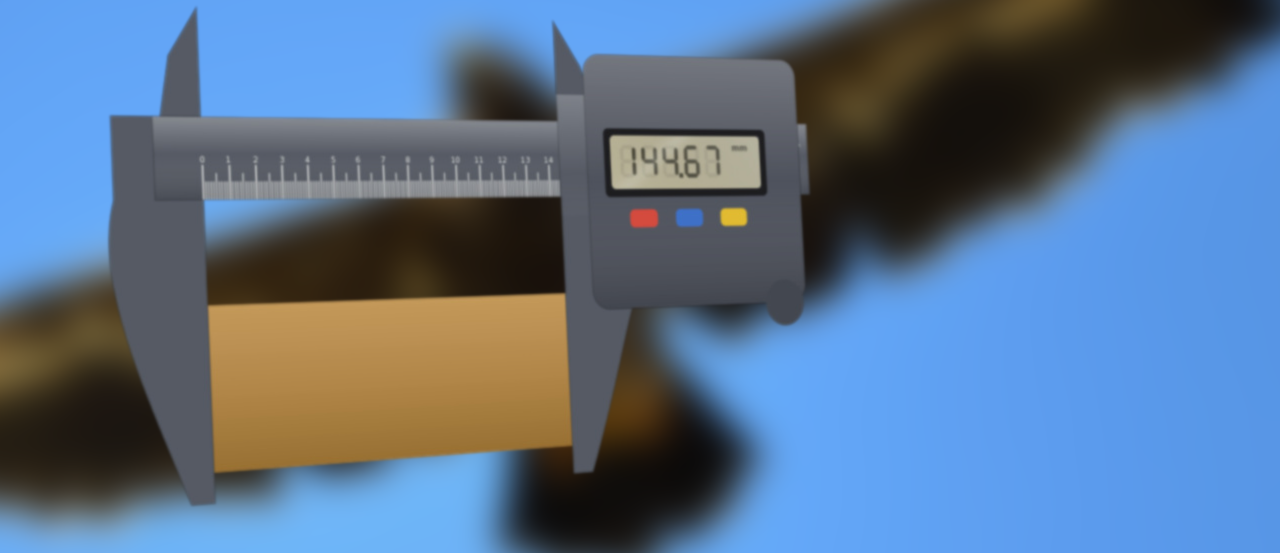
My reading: 144.67,mm
